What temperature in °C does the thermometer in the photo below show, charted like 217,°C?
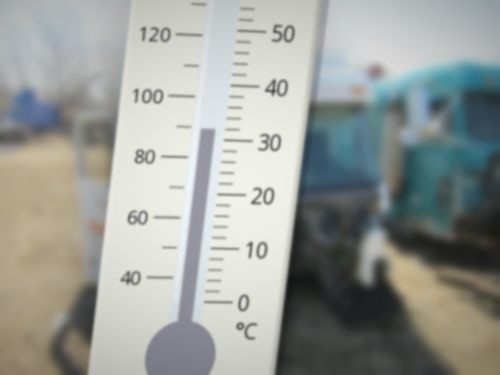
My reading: 32,°C
